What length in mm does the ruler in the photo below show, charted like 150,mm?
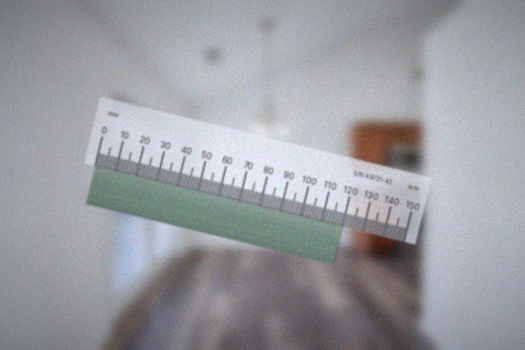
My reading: 120,mm
